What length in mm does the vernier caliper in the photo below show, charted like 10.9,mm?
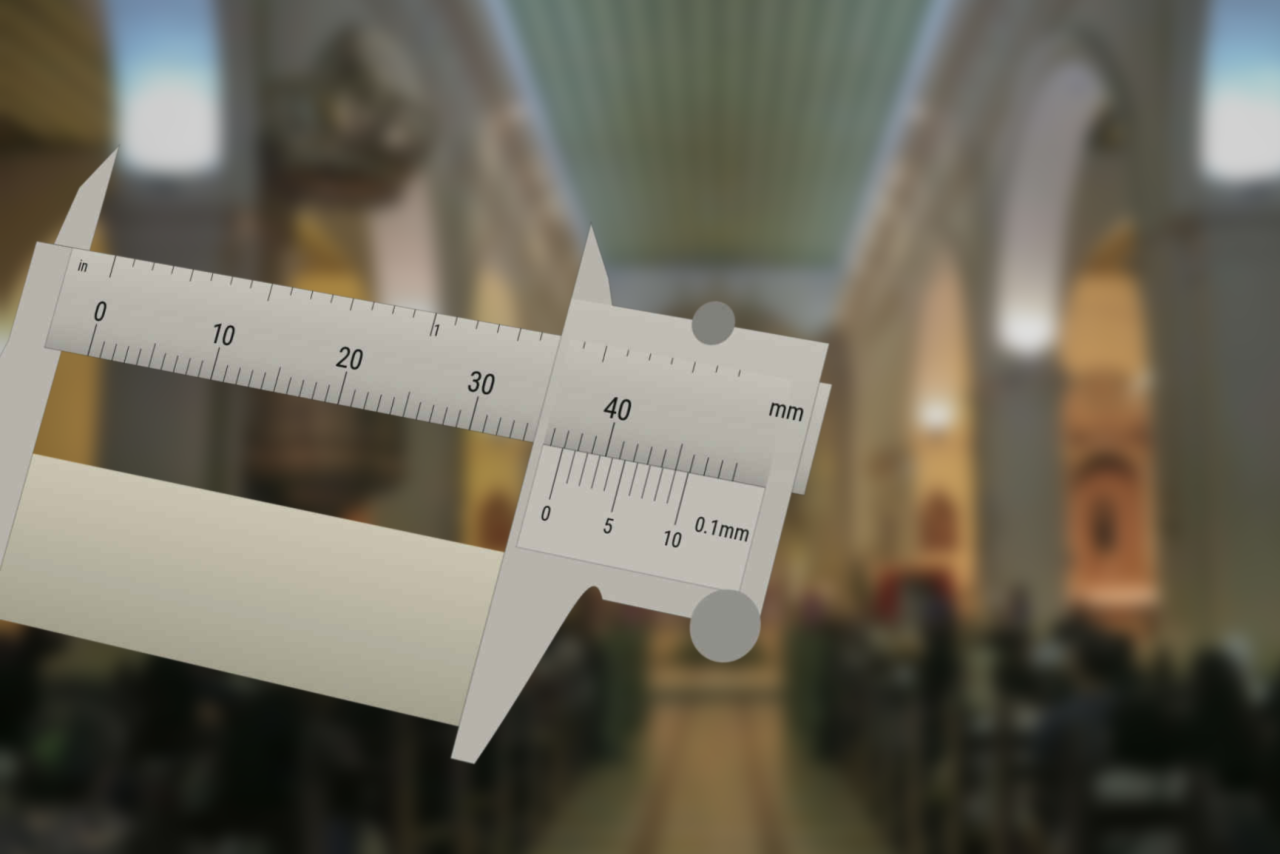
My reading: 36.9,mm
